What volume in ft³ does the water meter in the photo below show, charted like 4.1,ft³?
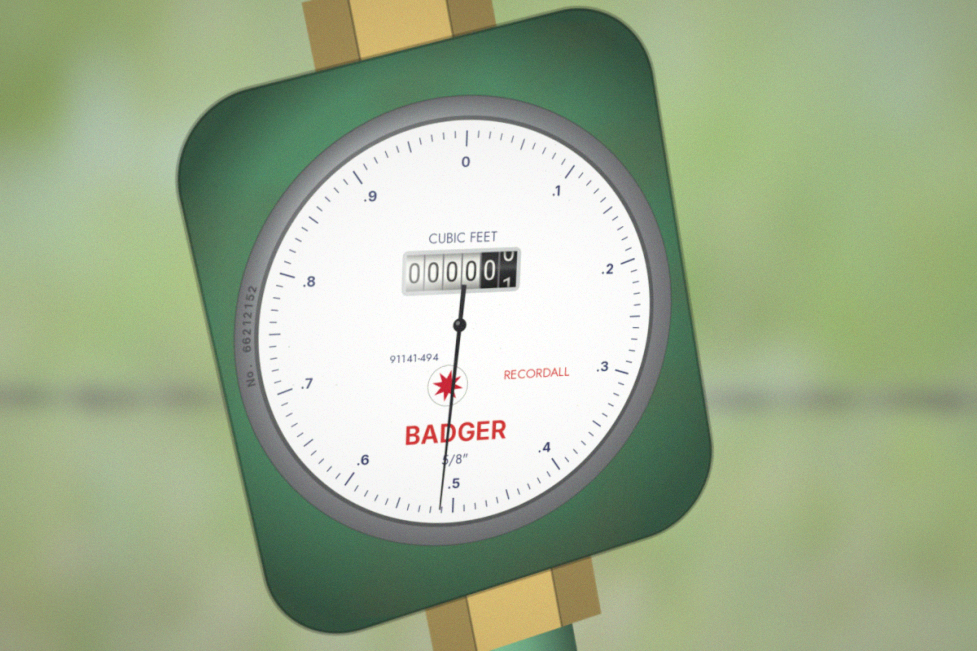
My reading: 0.51,ft³
